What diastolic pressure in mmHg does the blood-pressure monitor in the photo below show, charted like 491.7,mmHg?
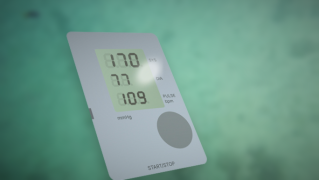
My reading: 77,mmHg
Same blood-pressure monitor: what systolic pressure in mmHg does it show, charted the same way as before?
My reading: 170,mmHg
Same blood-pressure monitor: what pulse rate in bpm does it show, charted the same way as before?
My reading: 109,bpm
